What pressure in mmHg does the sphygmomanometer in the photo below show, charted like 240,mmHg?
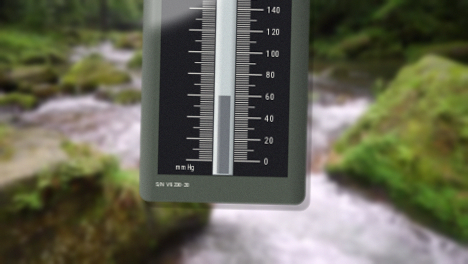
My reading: 60,mmHg
